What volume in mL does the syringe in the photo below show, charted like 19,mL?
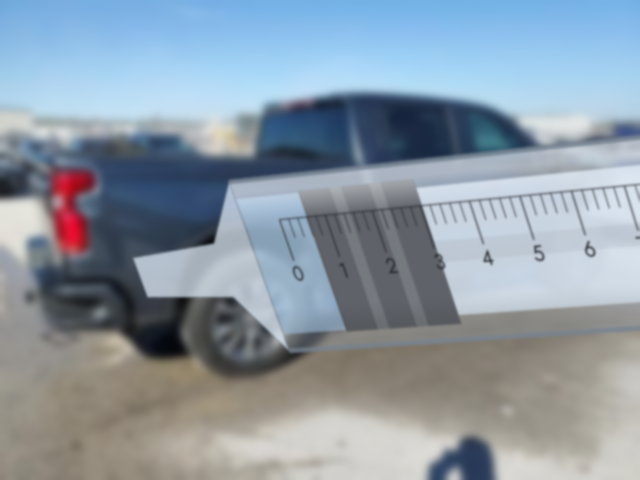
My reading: 0.6,mL
